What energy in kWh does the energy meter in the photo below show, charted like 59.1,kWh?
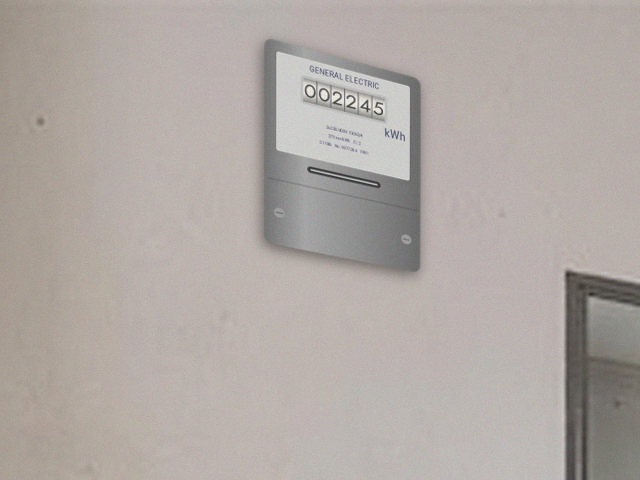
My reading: 2245,kWh
